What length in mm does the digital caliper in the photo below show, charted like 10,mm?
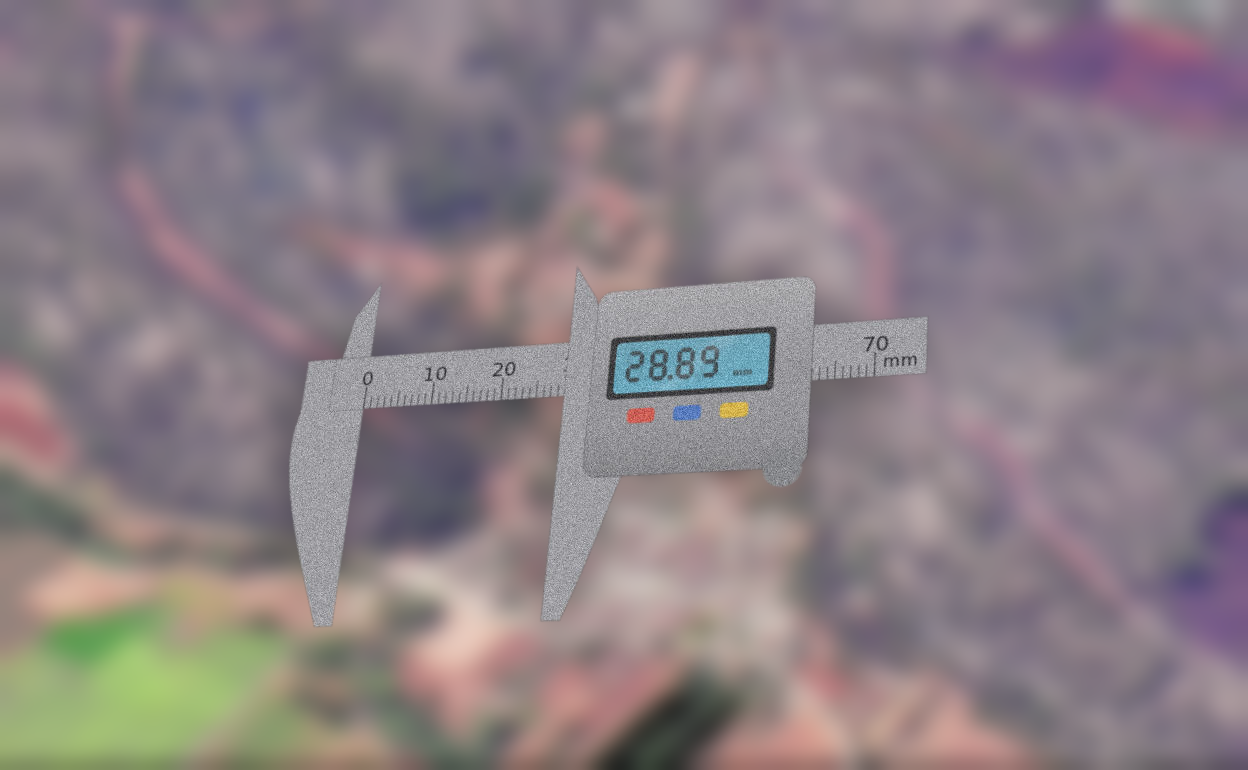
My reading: 28.89,mm
